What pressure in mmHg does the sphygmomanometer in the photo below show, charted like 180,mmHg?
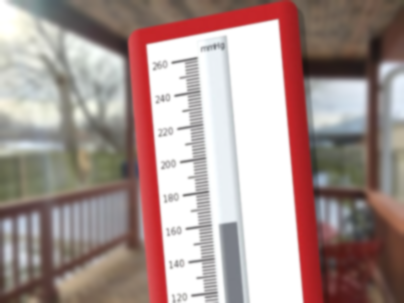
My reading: 160,mmHg
